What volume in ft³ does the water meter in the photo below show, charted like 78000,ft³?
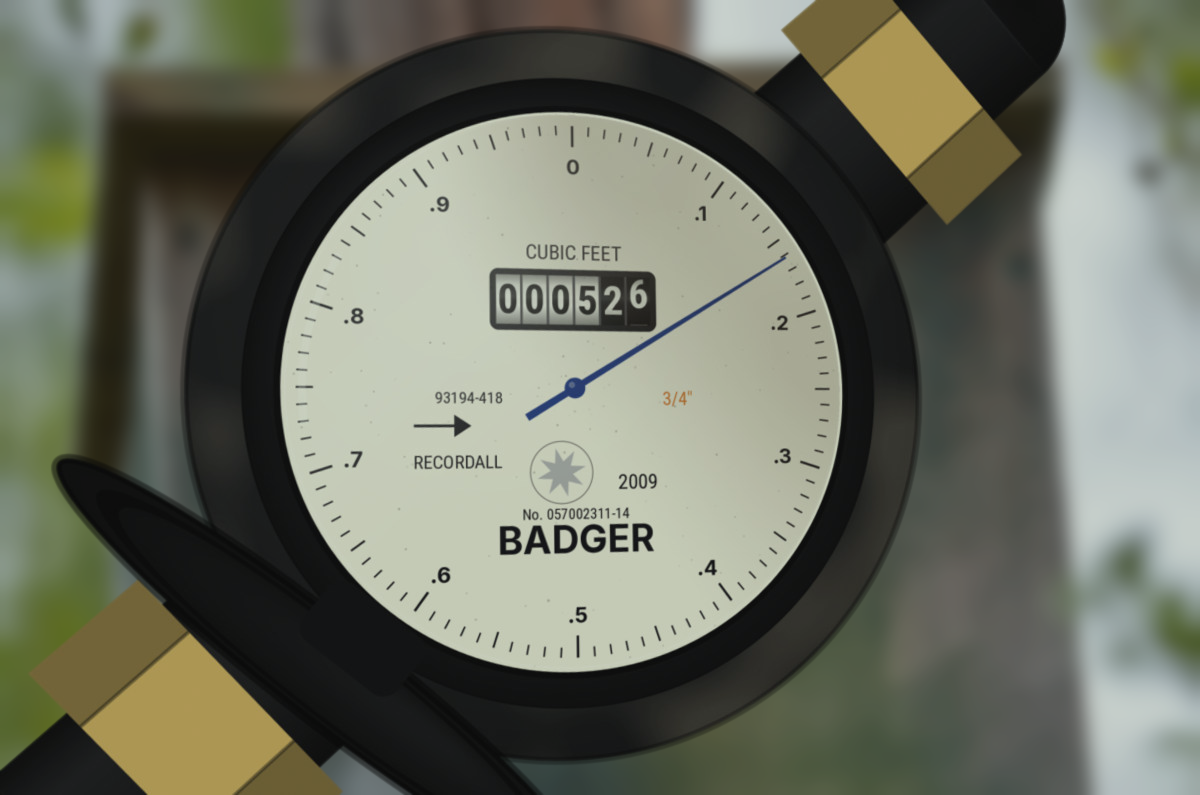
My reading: 526.16,ft³
